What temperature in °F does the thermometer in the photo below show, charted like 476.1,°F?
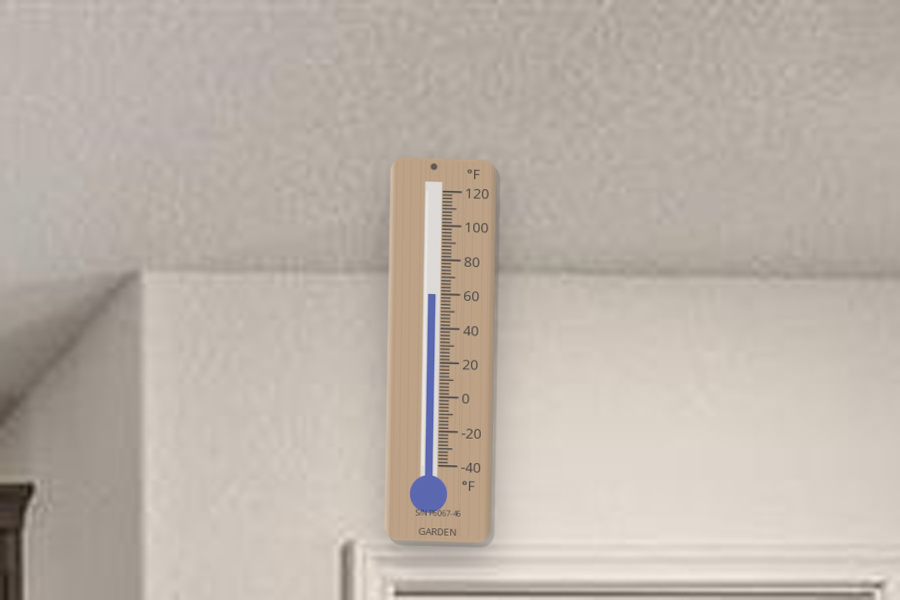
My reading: 60,°F
